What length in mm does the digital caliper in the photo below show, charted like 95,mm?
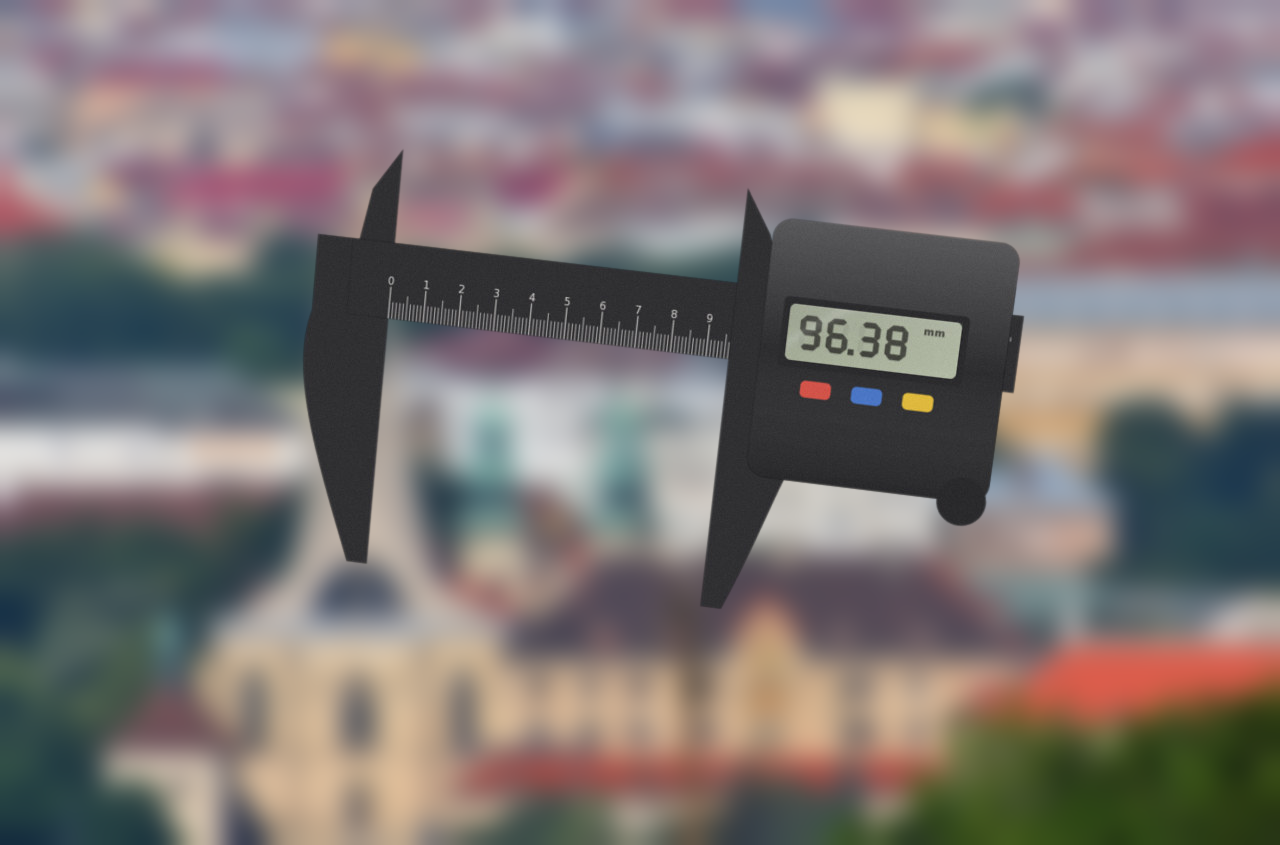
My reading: 96.38,mm
